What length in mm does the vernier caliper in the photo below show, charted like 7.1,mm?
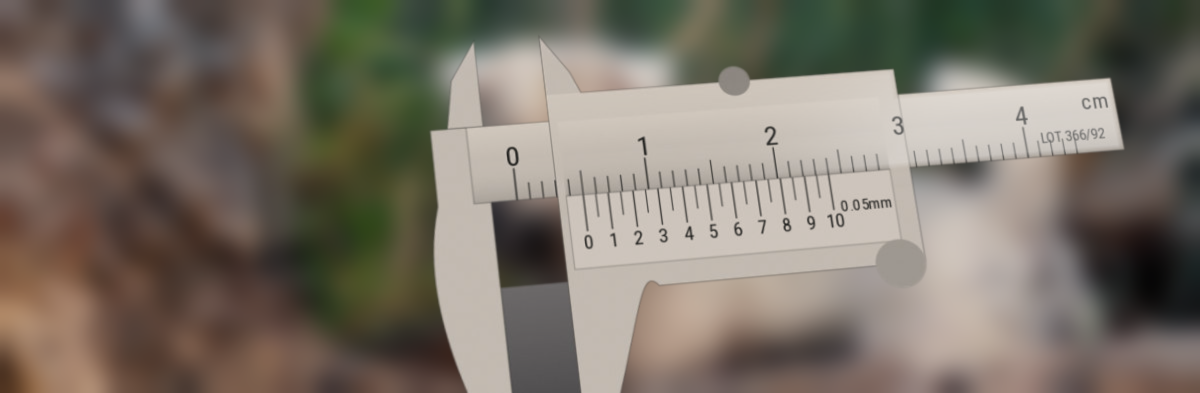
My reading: 5.0,mm
